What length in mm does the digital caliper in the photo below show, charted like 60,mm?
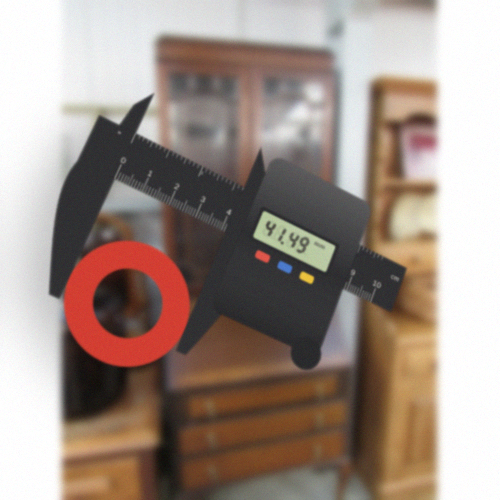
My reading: 41.49,mm
